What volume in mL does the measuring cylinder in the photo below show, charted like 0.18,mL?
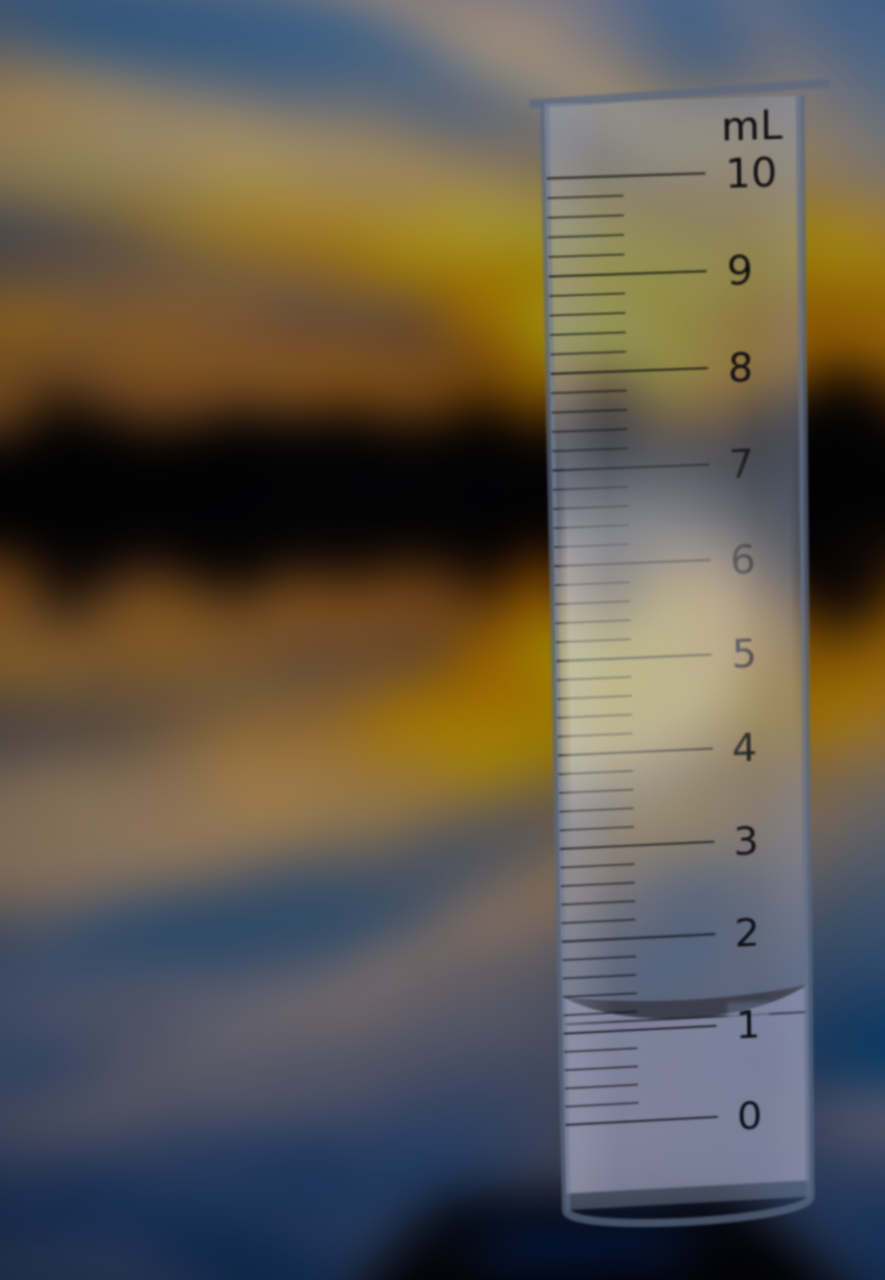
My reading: 1.1,mL
